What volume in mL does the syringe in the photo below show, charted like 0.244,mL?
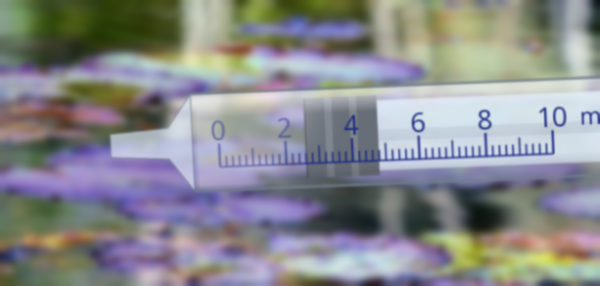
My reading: 2.6,mL
